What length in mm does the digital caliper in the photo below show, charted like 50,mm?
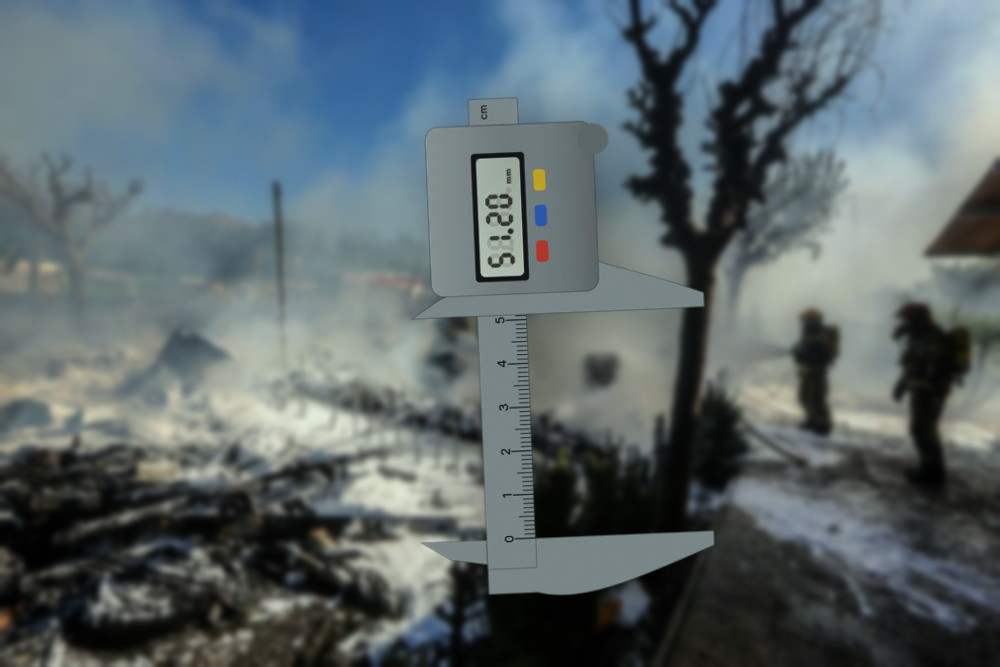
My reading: 51.20,mm
